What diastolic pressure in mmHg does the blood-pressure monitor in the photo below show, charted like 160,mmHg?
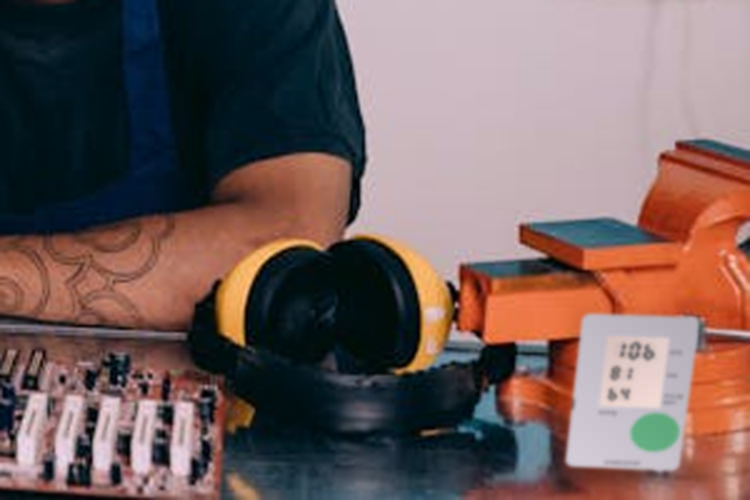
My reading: 81,mmHg
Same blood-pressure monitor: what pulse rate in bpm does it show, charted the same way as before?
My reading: 64,bpm
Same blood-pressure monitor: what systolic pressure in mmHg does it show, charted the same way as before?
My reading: 106,mmHg
